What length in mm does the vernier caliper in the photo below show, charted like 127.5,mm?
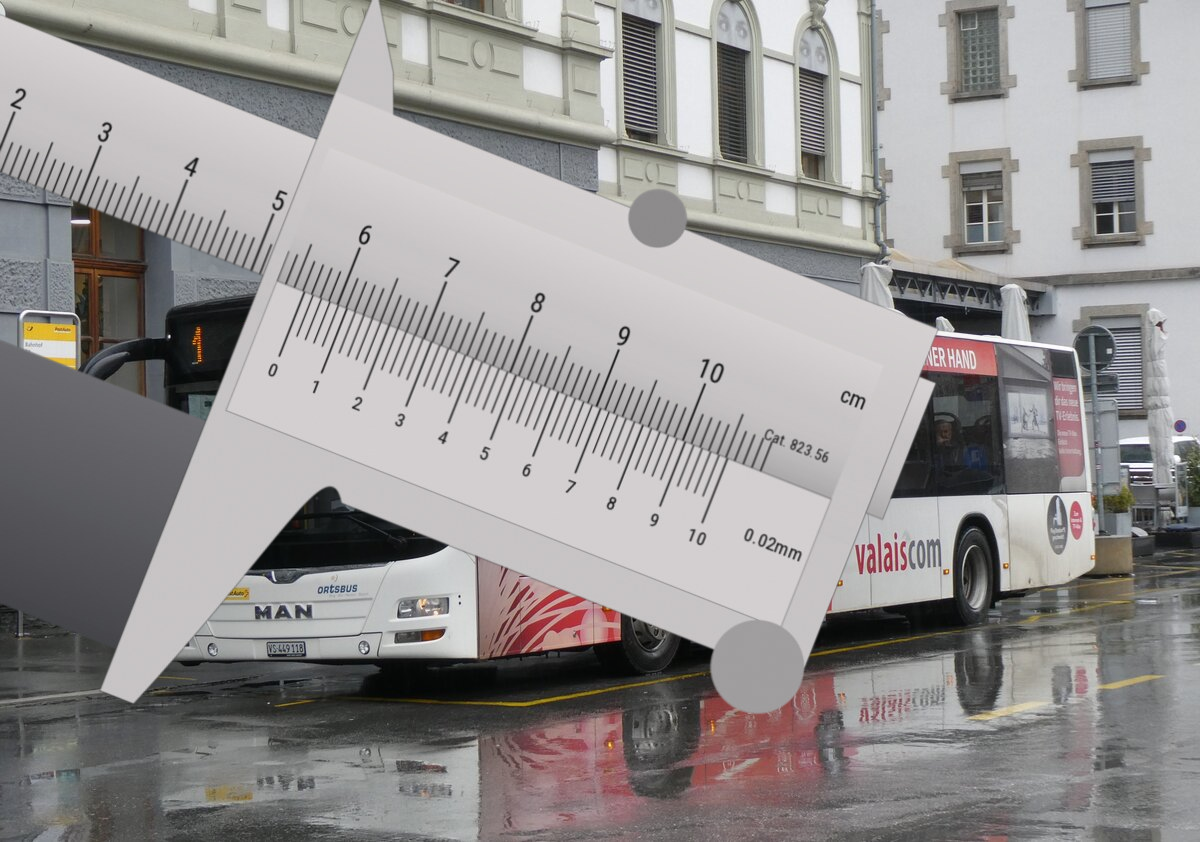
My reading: 56.2,mm
